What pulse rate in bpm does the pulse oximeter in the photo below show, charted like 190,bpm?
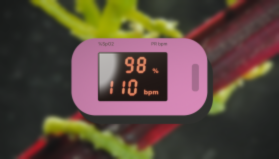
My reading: 110,bpm
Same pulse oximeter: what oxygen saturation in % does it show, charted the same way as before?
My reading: 98,%
